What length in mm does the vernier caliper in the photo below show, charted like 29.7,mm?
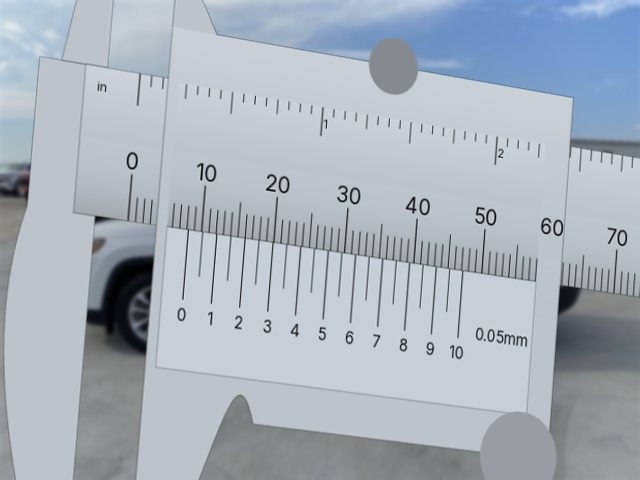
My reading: 8.2,mm
